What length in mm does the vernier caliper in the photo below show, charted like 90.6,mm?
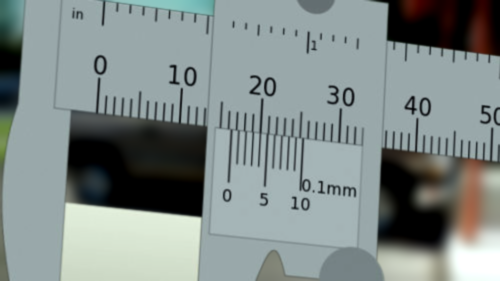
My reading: 16.4,mm
